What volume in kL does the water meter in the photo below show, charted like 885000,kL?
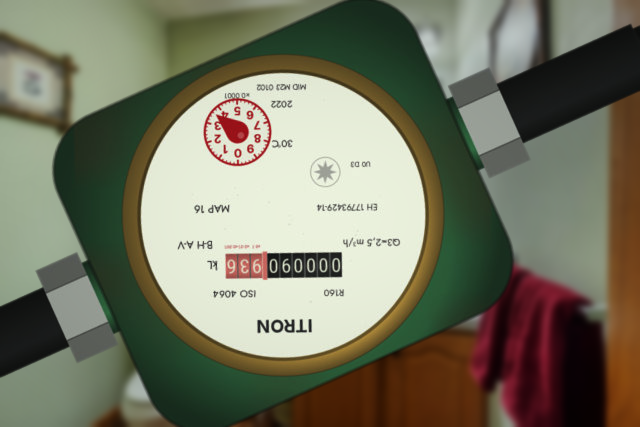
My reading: 90.9363,kL
